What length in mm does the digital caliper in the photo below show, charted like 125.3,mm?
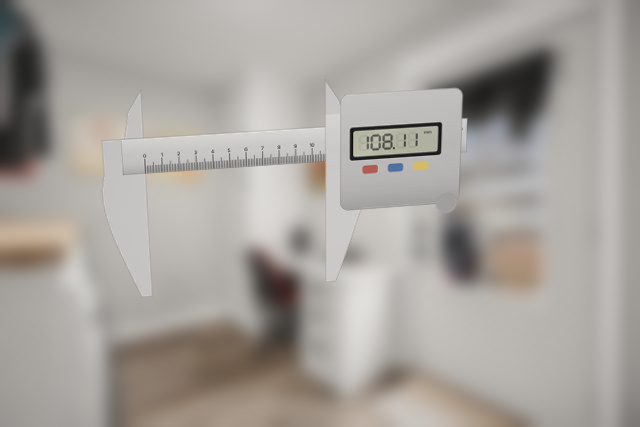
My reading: 108.11,mm
